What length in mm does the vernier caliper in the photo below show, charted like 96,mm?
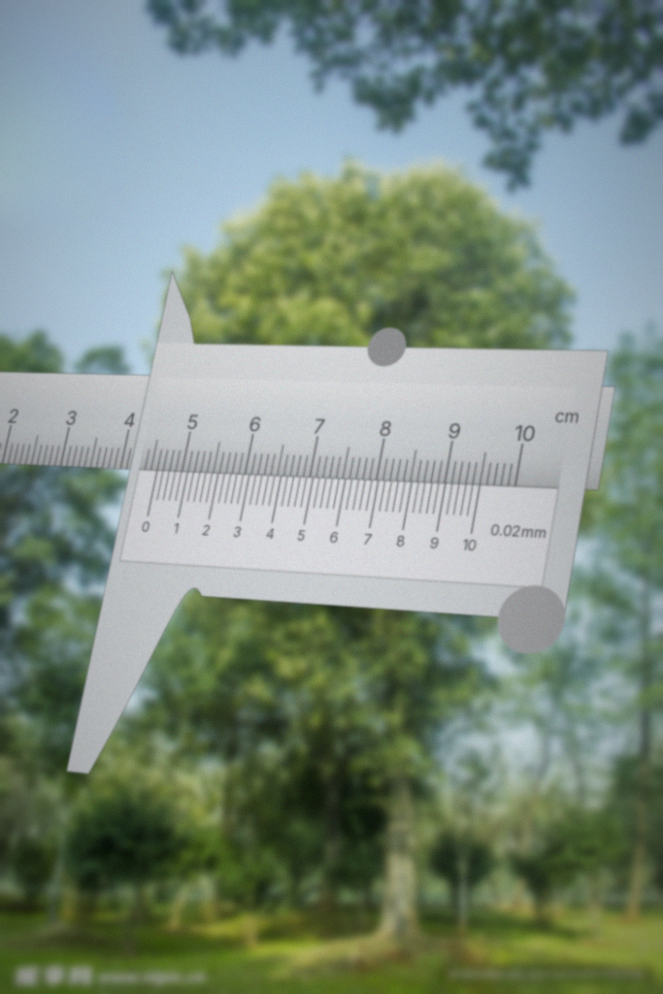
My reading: 46.0,mm
